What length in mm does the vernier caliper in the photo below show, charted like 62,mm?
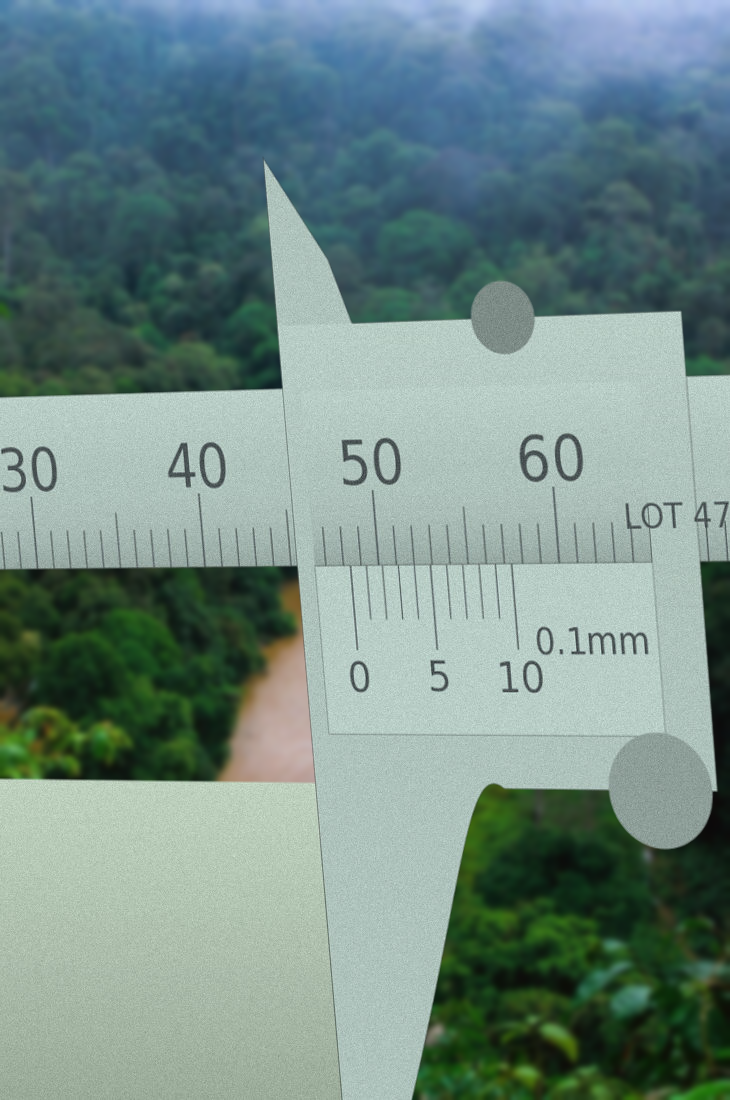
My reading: 48.4,mm
